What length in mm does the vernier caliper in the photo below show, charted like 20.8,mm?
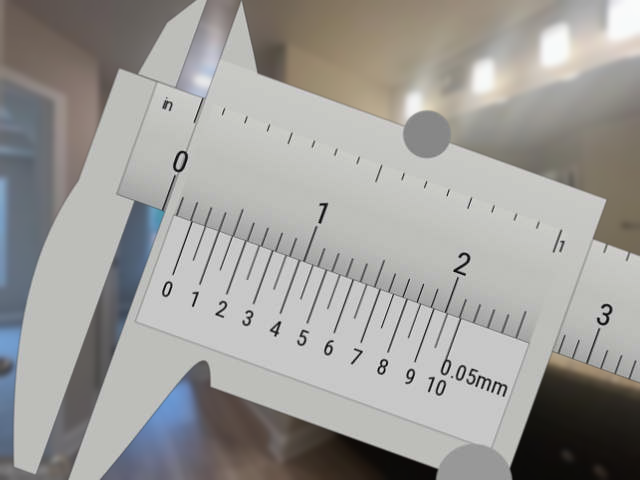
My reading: 2.1,mm
